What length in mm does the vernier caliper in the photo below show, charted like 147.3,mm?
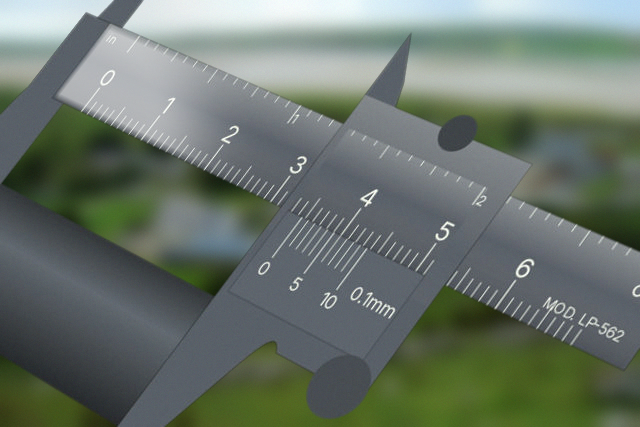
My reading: 34.6,mm
